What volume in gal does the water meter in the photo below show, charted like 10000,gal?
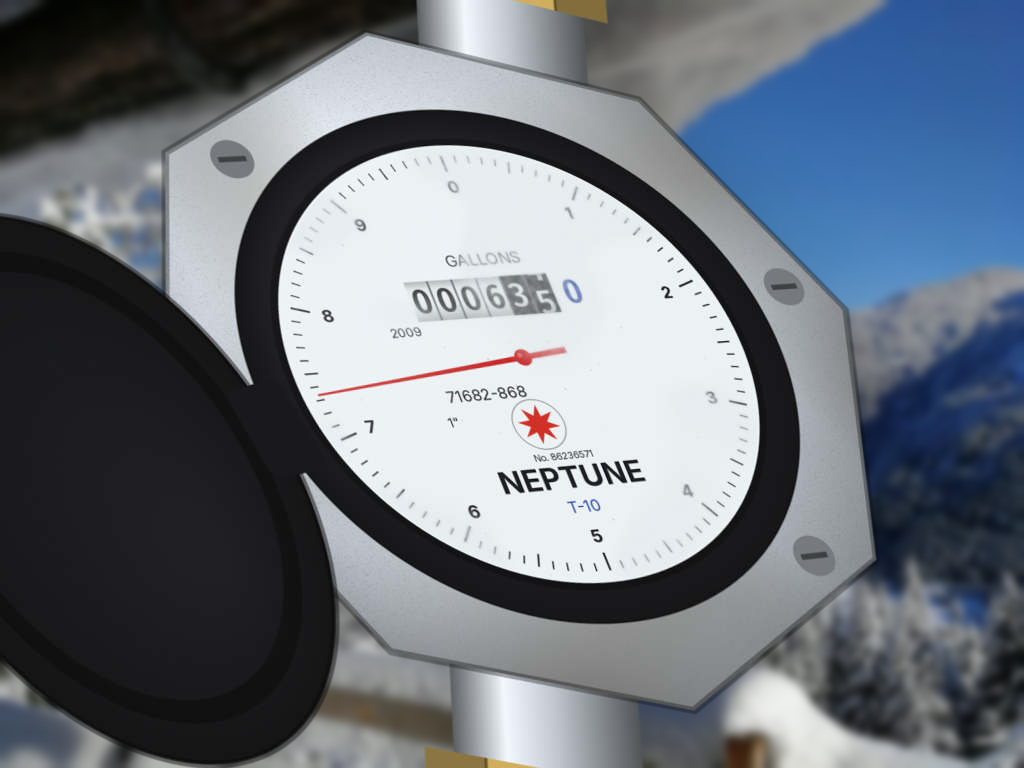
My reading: 6347.3,gal
